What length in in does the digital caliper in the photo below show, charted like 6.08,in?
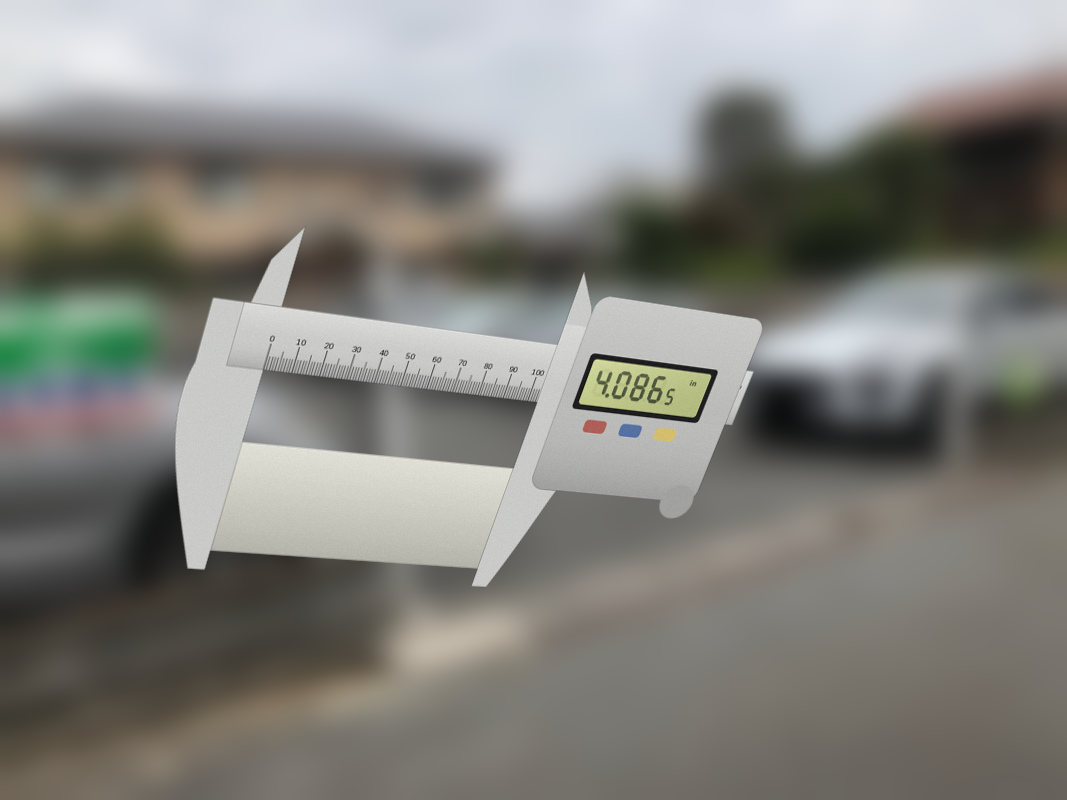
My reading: 4.0865,in
